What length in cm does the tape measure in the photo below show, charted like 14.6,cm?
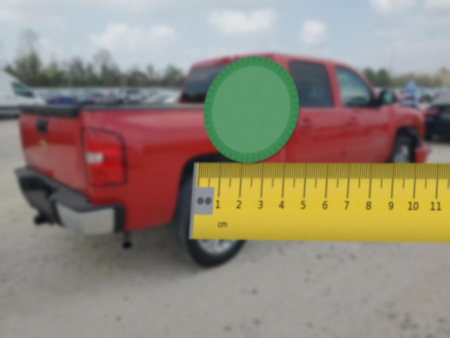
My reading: 4.5,cm
